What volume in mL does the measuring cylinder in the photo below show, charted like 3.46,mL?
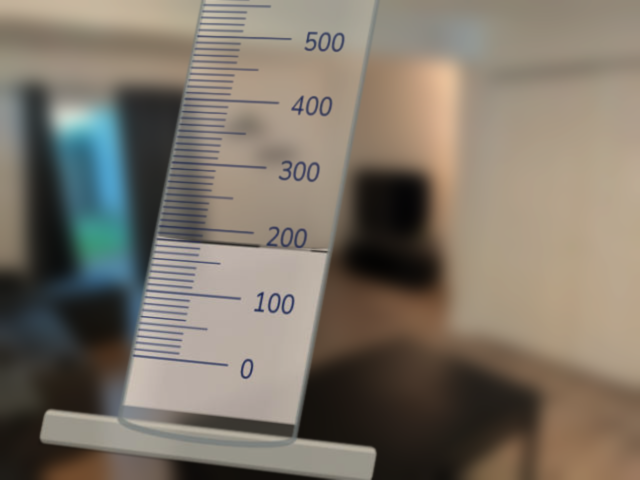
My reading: 180,mL
